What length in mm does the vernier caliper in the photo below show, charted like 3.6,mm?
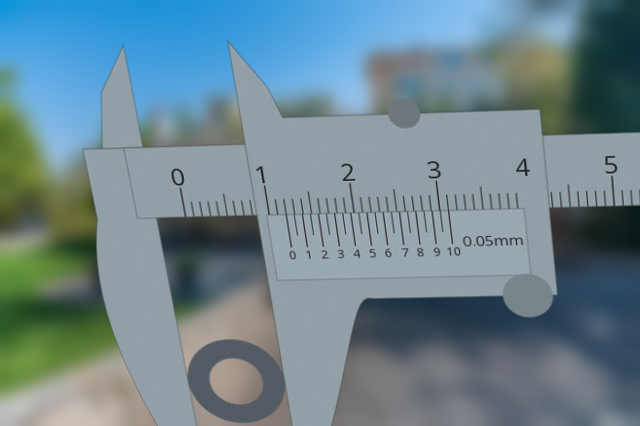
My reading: 12.0,mm
